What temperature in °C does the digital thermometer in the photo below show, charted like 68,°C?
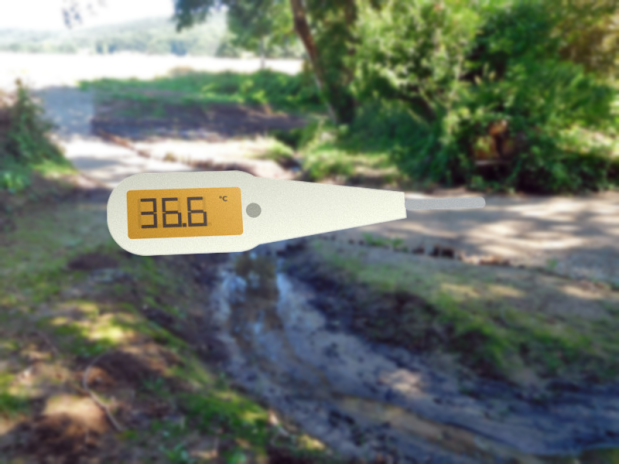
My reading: 36.6,°C
